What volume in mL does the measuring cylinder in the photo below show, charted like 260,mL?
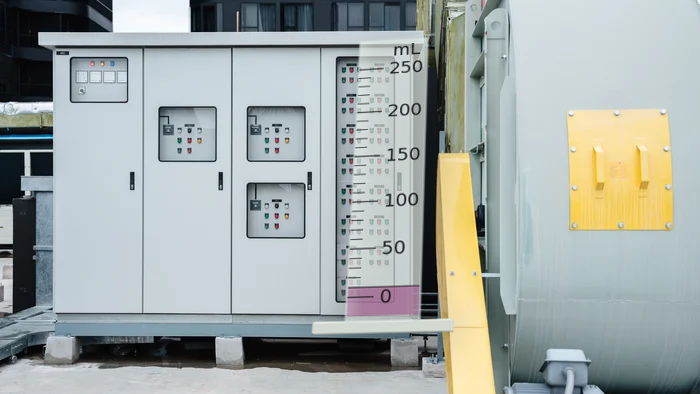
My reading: 10,mL
